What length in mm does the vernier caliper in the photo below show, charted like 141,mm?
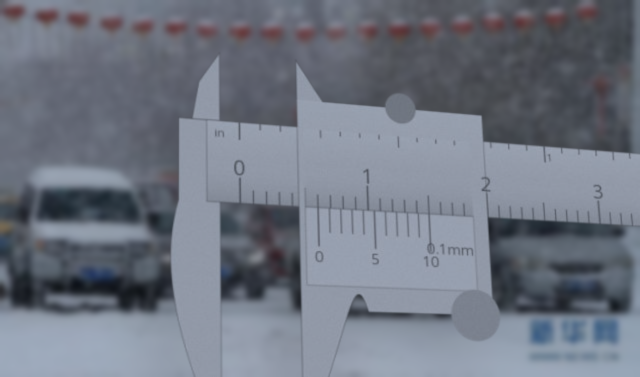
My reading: 6.0,mm
